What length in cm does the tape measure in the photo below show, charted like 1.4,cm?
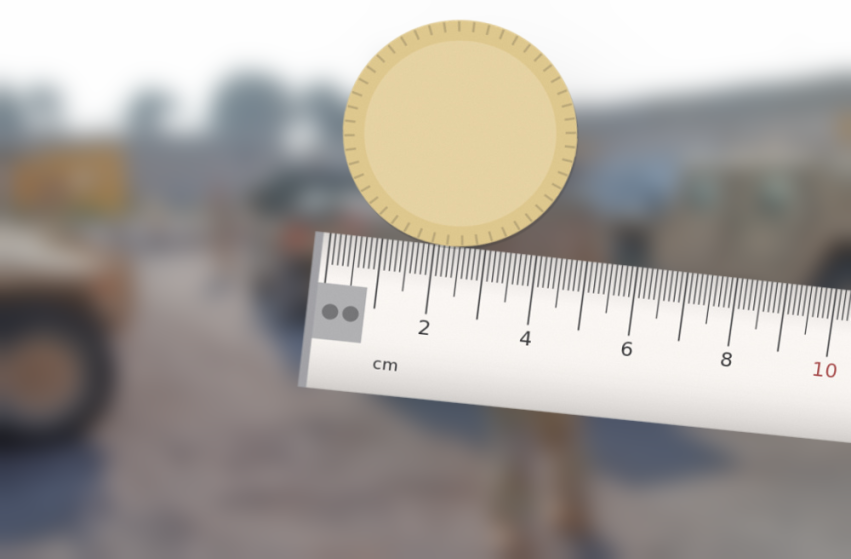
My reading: 4.5,cm
